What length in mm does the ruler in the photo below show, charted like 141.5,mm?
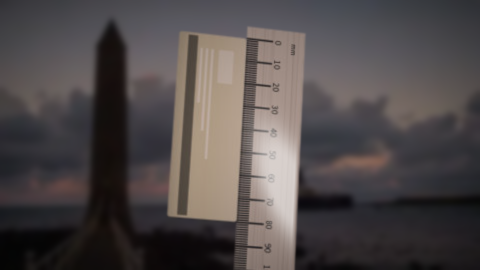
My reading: 80,mm
